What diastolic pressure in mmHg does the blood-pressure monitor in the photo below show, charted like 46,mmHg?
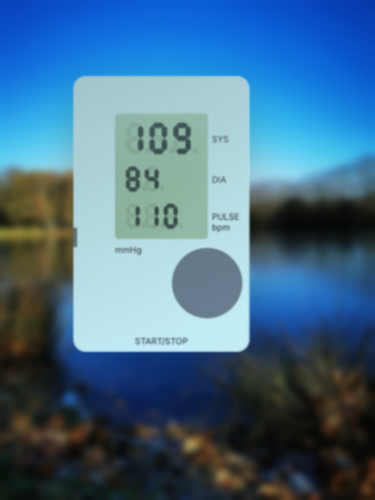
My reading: 84,mmHg
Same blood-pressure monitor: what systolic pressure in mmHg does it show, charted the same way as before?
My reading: 109,mmHg
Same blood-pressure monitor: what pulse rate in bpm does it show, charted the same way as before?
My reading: 110,bpm
